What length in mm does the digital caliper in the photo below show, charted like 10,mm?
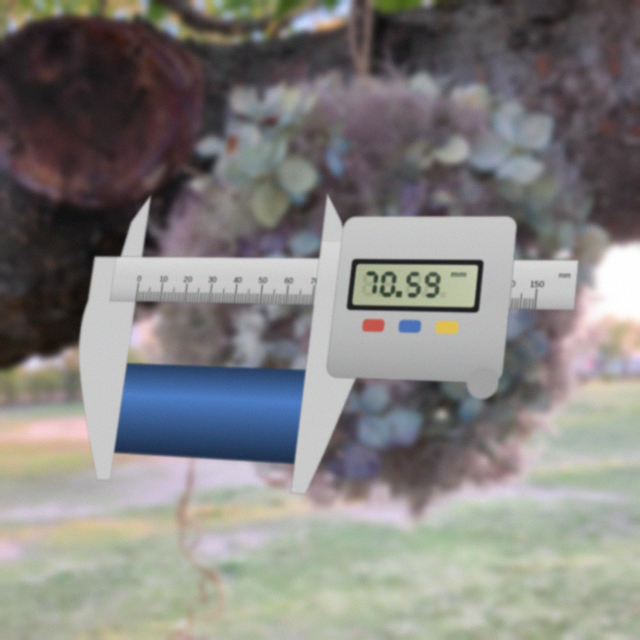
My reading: 70.59,mm
